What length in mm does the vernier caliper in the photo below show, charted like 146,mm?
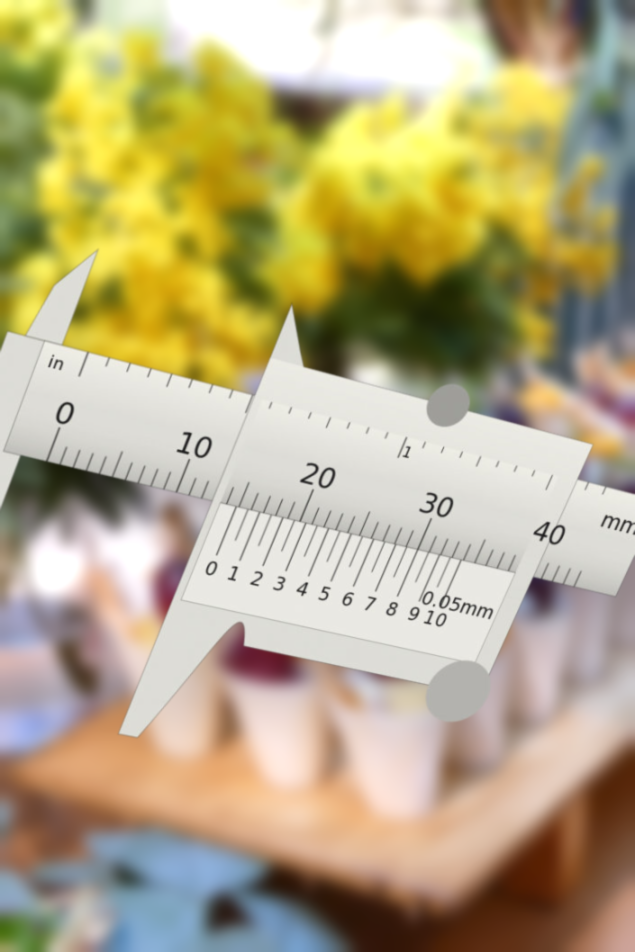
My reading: 14.8,mm
